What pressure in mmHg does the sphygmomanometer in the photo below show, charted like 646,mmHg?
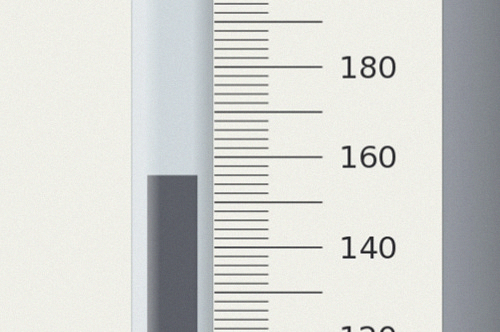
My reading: 156,mmHg
